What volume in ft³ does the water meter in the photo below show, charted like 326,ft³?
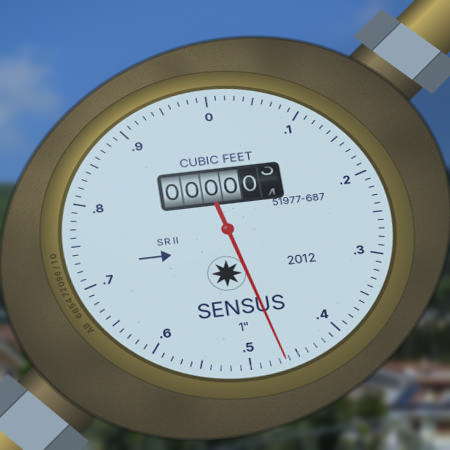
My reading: 3.46,ft³
